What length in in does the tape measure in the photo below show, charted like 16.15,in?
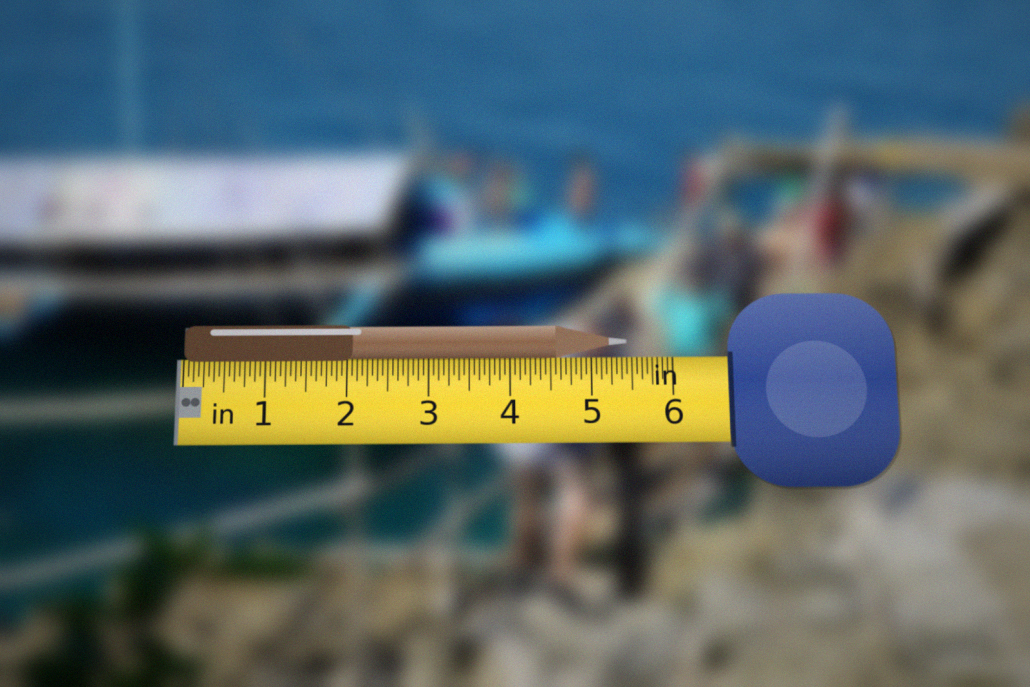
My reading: 5.4375,in
